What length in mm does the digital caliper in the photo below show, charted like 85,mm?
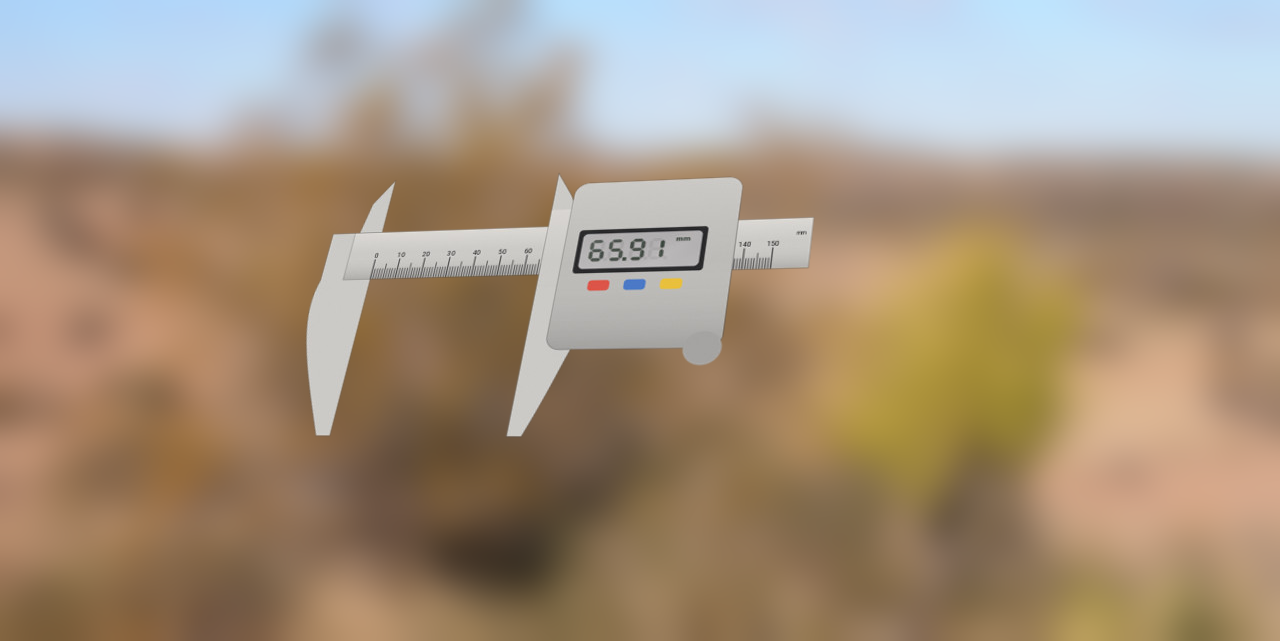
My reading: 65.91,mm
